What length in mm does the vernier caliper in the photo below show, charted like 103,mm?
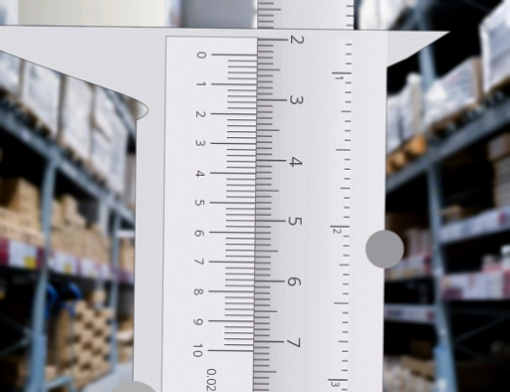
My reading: 22.6,mm
